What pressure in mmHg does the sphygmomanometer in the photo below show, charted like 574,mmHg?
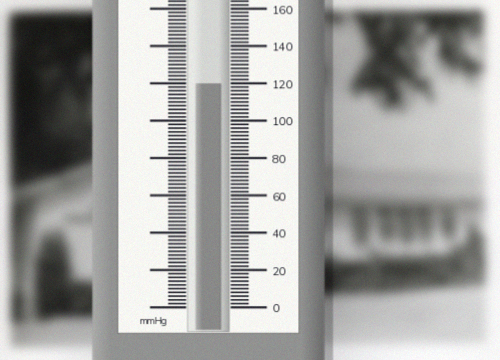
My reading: 120,mmHg
